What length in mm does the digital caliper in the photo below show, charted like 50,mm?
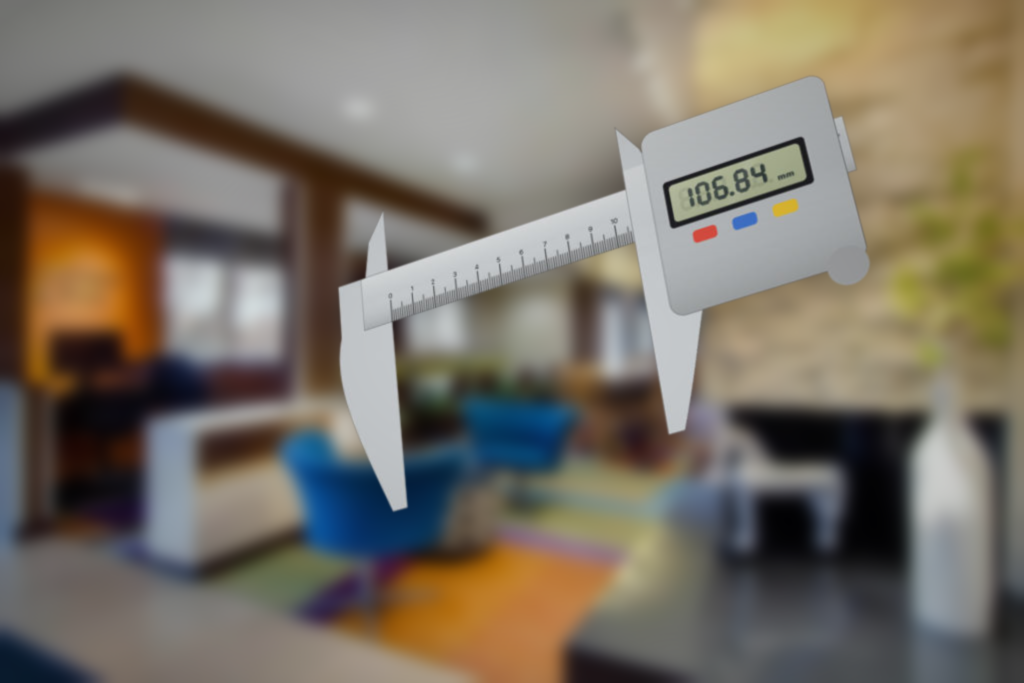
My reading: 106.84,mm
